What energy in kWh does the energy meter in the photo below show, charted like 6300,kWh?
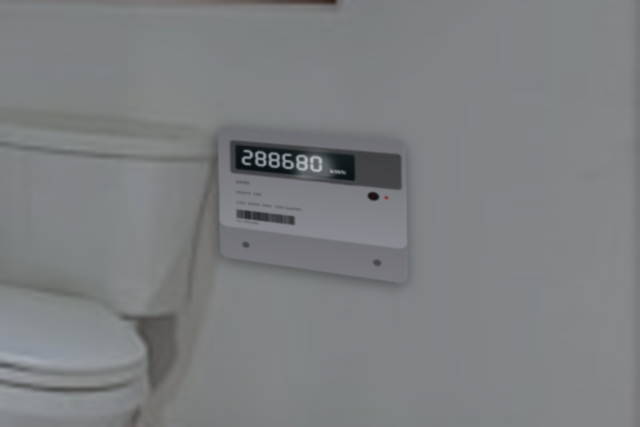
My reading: 288680,kWh
